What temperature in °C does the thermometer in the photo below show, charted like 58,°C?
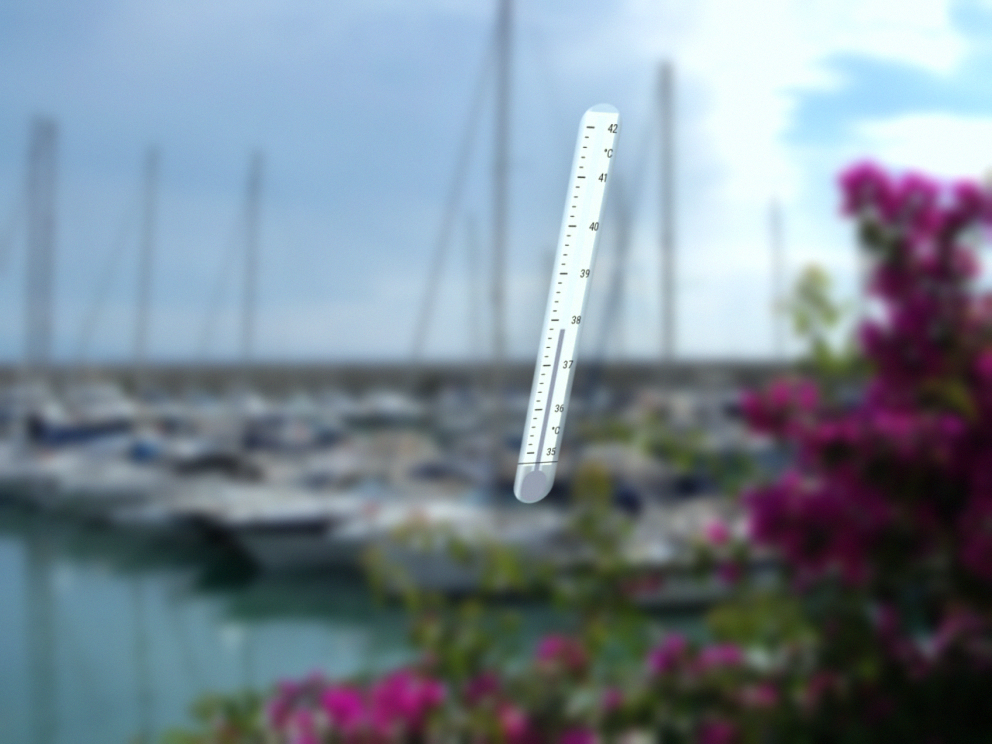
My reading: 37.8,°C
